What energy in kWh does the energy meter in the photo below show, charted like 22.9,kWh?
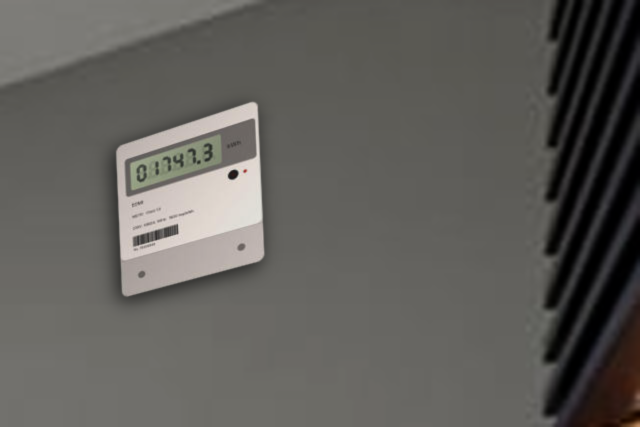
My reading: 1747.3,kWh
